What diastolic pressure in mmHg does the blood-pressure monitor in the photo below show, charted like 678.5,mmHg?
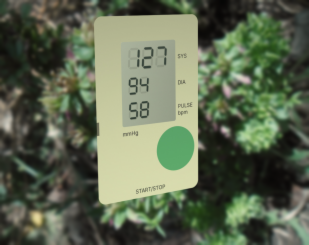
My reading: 94,mmHg
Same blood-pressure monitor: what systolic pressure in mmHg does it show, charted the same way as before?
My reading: 127,mmHg
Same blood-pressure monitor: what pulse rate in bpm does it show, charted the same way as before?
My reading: 58,bpm
